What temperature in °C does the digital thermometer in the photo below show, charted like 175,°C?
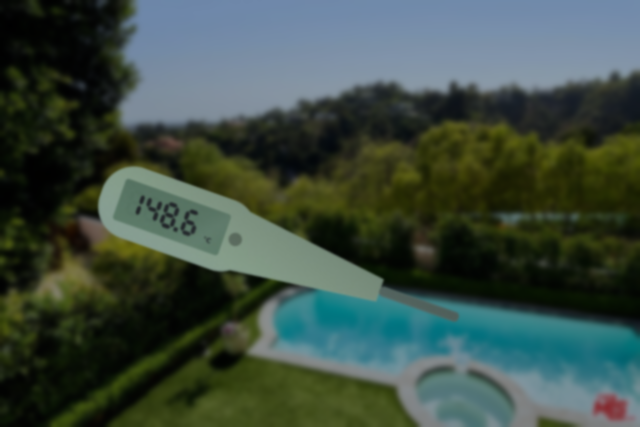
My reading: 148.6,°C
